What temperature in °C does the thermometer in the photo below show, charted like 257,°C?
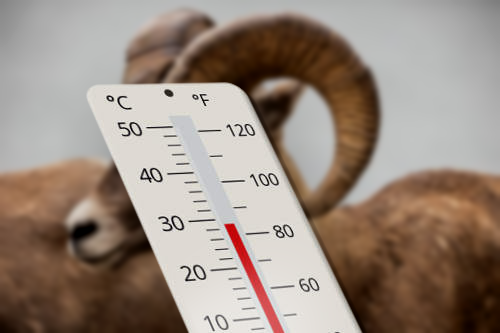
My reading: 29,°C
